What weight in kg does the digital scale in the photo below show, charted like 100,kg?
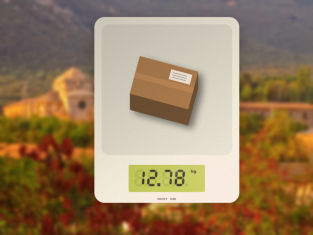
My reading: 12.78,kg
